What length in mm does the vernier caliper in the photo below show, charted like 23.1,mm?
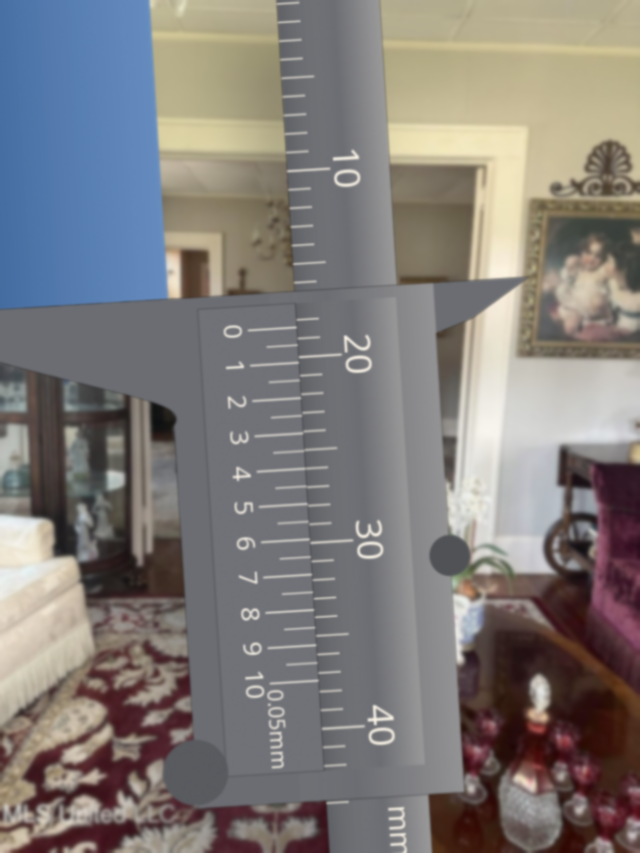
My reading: 18.4,mm
